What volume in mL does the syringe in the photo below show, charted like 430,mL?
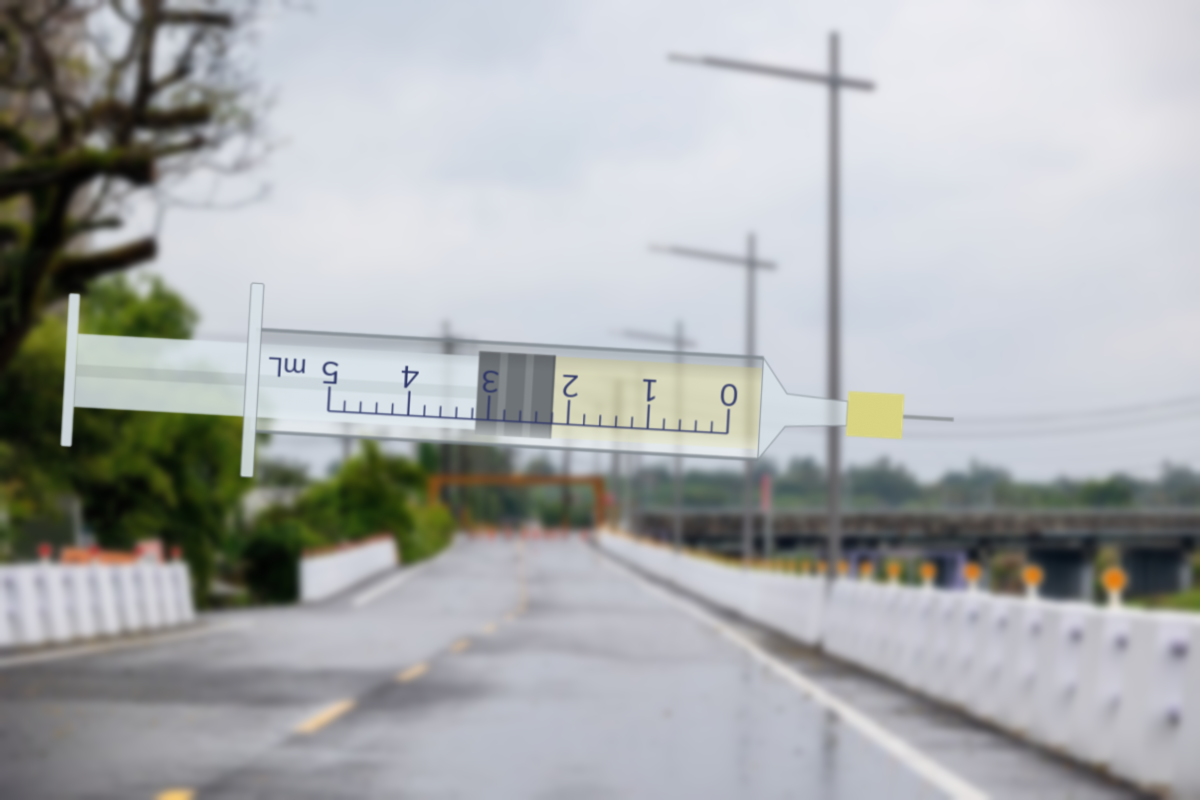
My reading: 2.2,mL
